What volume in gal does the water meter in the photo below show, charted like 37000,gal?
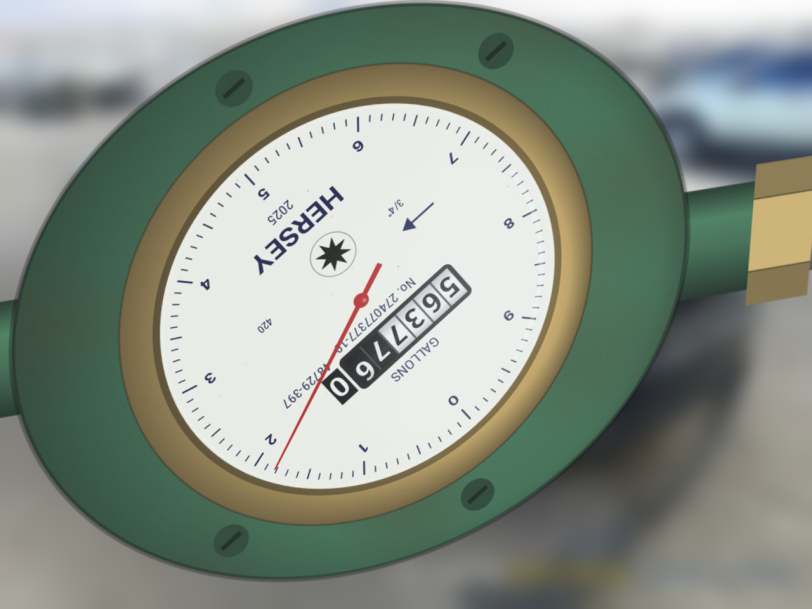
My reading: 5637761.8,gal
